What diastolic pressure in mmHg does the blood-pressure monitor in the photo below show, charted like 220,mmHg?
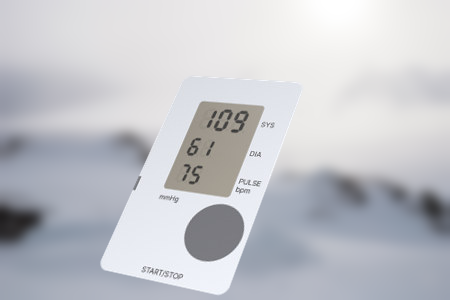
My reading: 61,mmHg
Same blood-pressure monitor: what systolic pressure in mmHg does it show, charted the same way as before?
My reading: 109,mmHg
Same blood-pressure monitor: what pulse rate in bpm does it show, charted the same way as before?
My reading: 75,bpm
